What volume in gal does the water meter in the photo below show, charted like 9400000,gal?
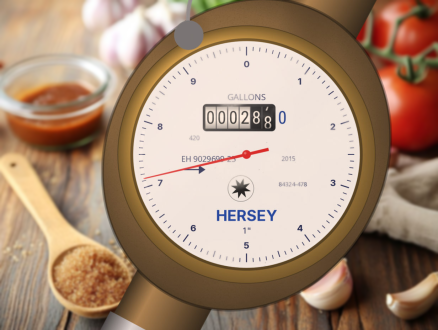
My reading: 2877.1,gal
